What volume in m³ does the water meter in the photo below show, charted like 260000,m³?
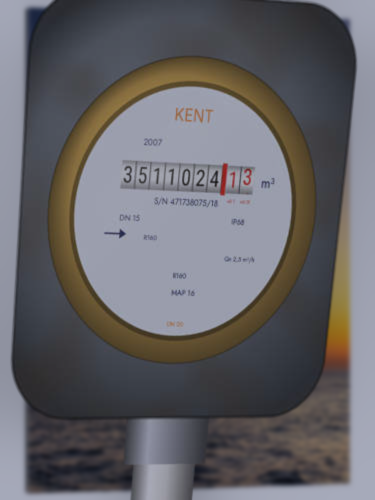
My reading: 3511024.13,m³
